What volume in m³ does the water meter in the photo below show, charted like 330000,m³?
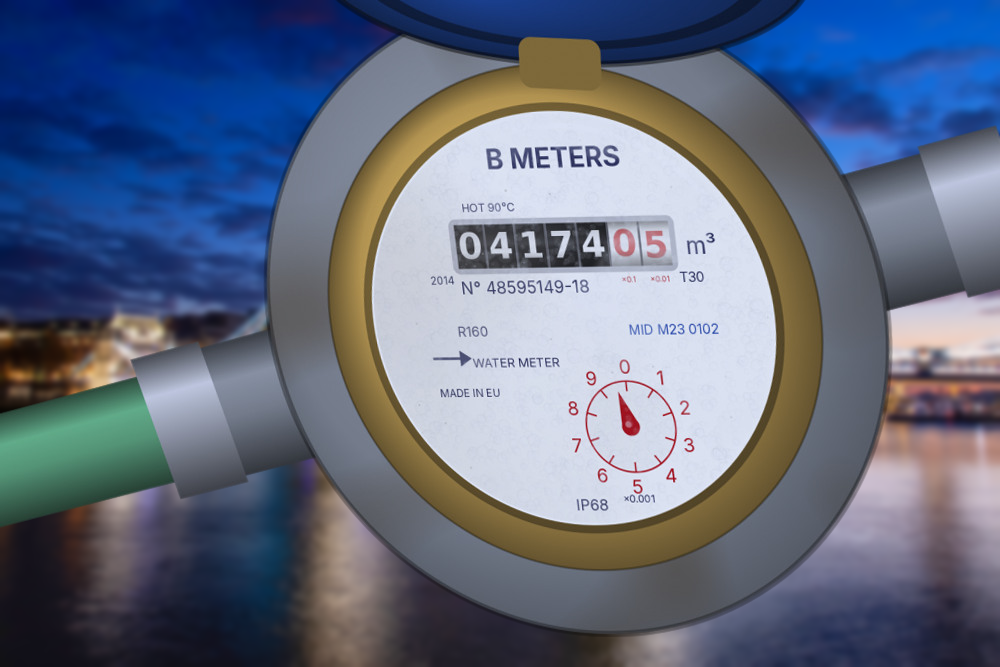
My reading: 4174.049,m³
